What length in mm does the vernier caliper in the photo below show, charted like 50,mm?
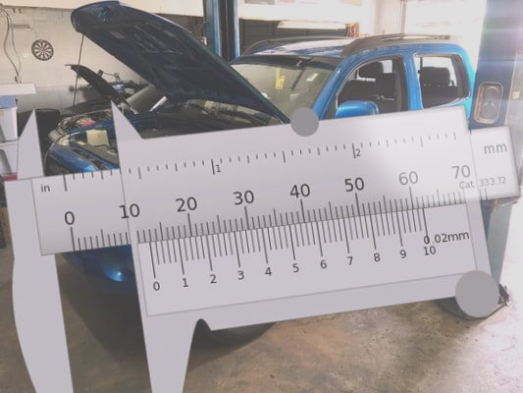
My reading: 12.8,mm
